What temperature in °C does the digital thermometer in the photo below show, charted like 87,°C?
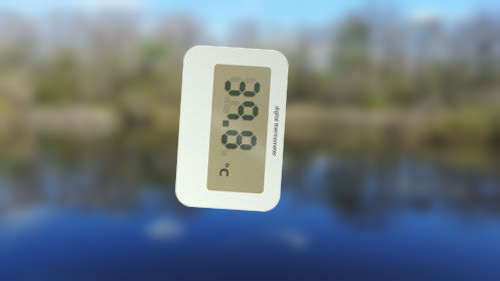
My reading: 39.8,°C
